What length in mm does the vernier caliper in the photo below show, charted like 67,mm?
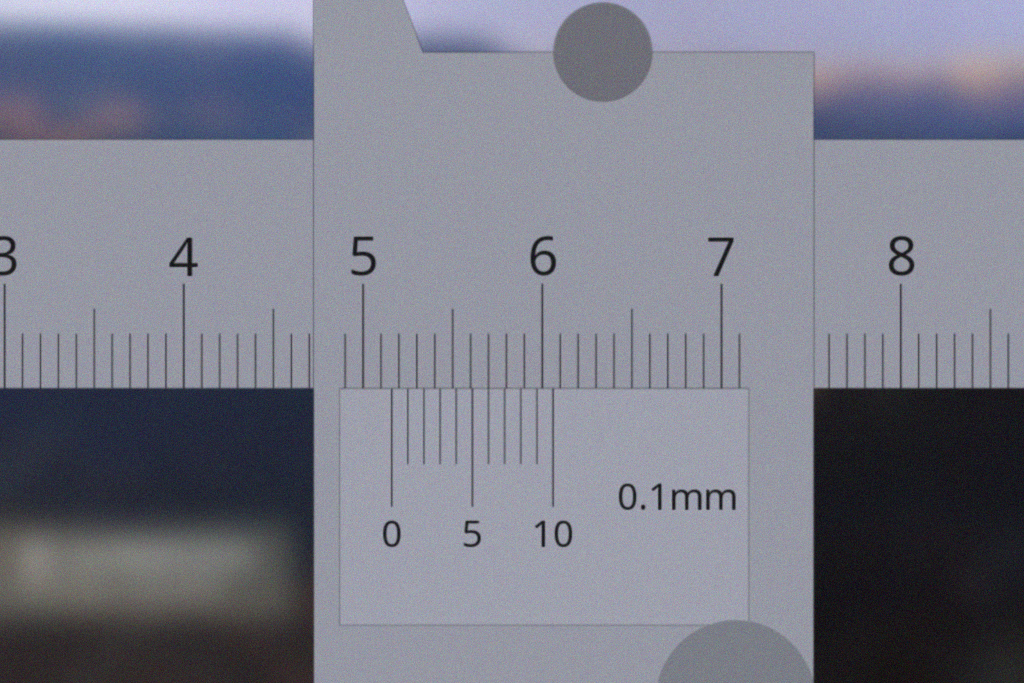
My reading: 51.6,mm
